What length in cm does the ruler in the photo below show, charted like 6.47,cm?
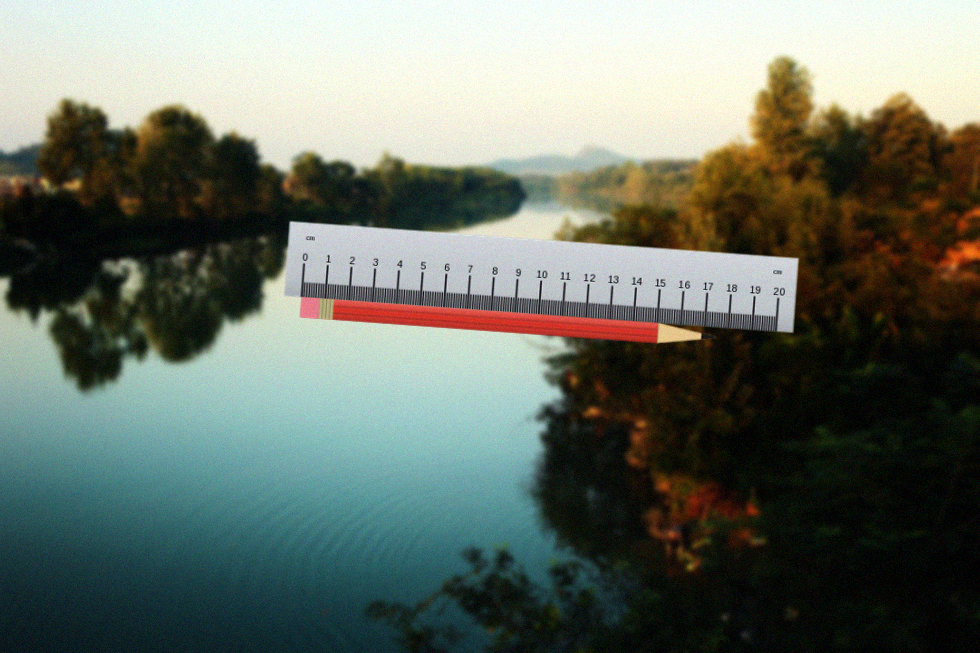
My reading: 17.5,cm
